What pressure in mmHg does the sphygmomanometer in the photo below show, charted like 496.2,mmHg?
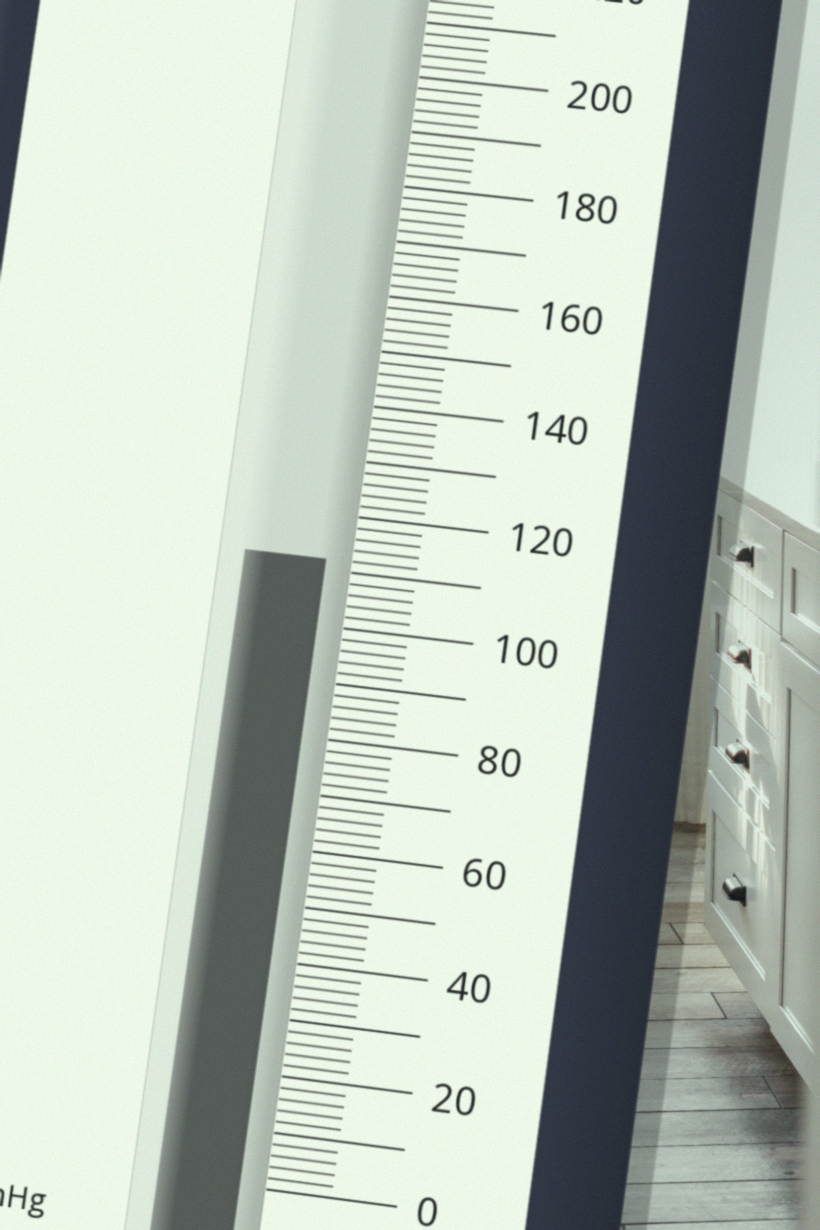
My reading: 112,mmHg
